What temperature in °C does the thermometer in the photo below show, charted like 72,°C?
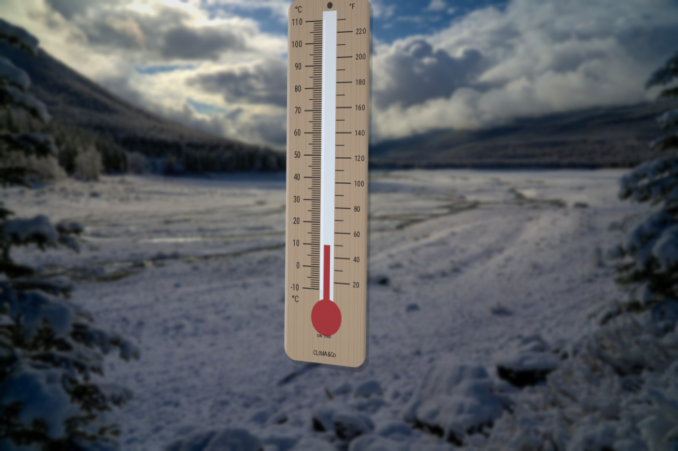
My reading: 10,°C
